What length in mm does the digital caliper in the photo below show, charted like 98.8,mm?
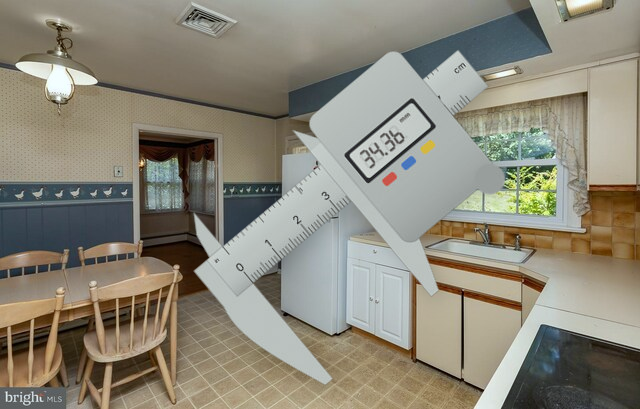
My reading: 34.36,mm
